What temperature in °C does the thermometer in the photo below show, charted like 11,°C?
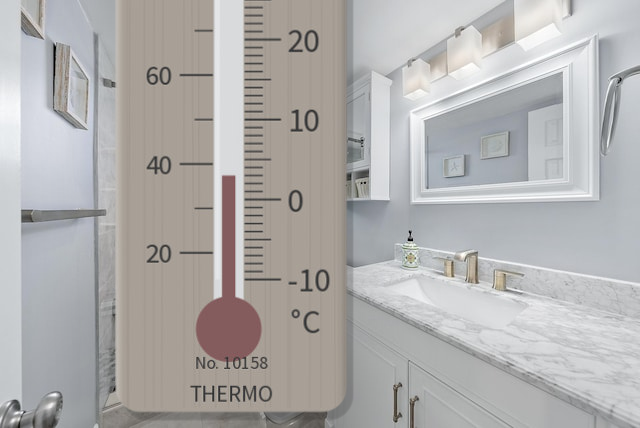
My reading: 3,°C
